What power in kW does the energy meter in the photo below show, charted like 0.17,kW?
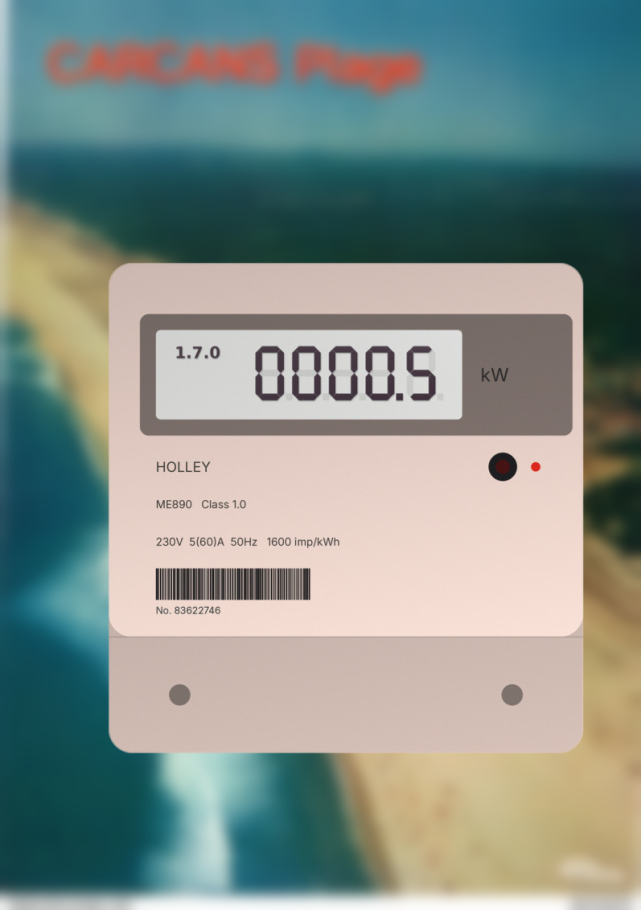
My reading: 0.5,kW
